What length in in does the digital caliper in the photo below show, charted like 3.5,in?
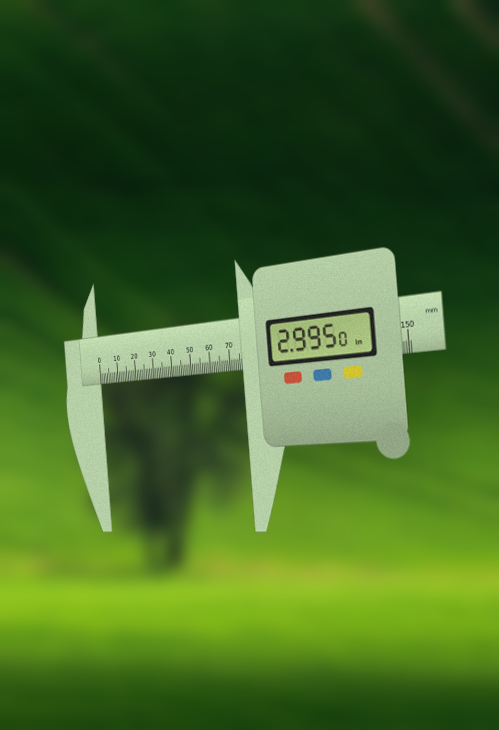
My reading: 2.9950,in
